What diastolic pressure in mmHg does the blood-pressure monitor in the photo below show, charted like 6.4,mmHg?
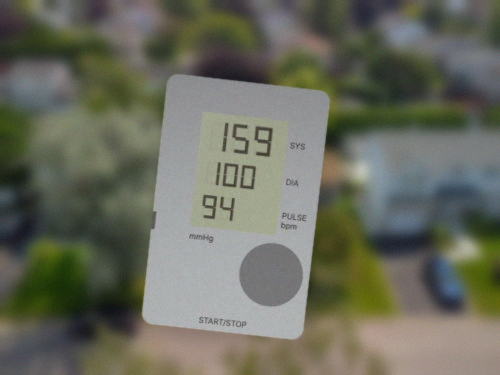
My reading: 100,mmHg
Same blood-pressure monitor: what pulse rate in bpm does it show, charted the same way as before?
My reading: 94,bpm
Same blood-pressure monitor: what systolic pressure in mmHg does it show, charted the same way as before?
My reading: 159,mmHg
